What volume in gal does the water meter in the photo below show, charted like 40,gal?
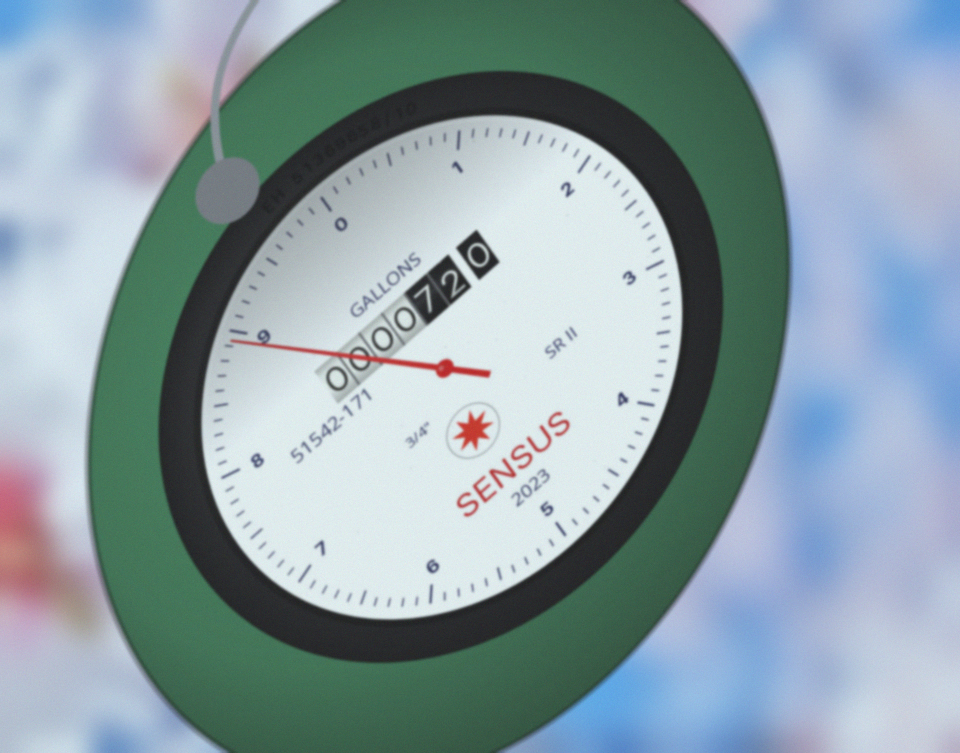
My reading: 718.9,gal
